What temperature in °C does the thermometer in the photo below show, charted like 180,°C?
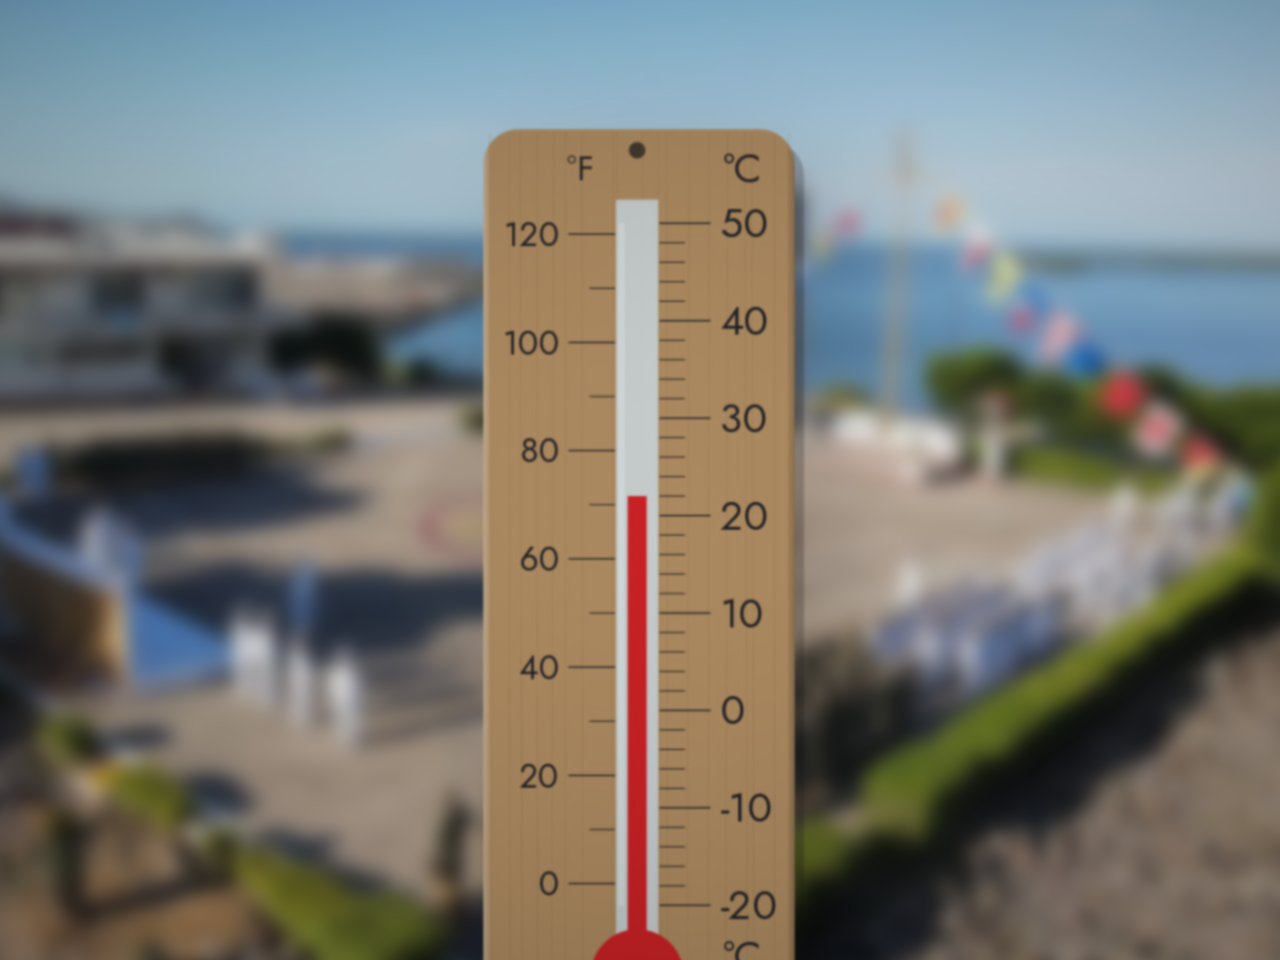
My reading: 22,°C
